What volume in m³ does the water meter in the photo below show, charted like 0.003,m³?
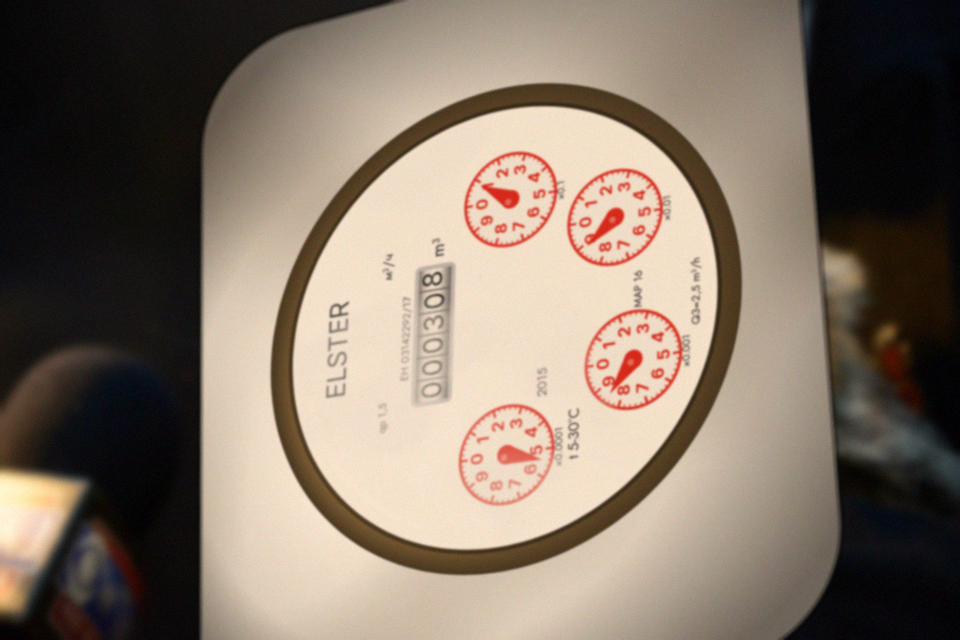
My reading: 308.0885,m³
